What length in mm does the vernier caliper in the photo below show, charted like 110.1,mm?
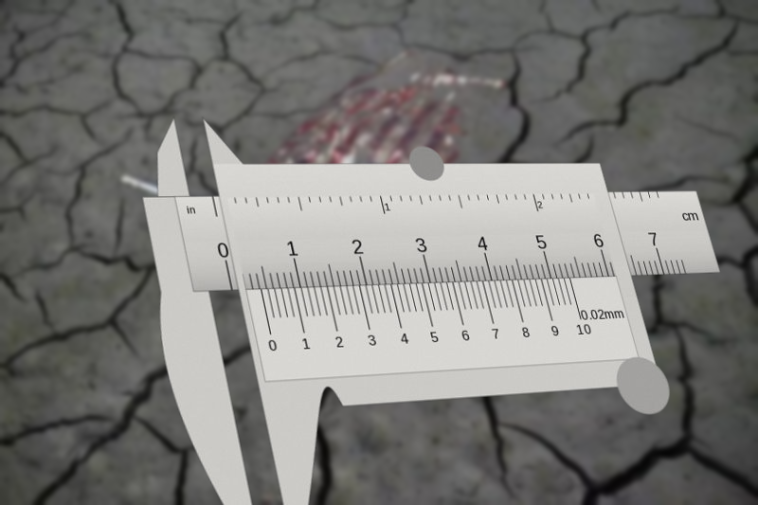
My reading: 4.2,mm
